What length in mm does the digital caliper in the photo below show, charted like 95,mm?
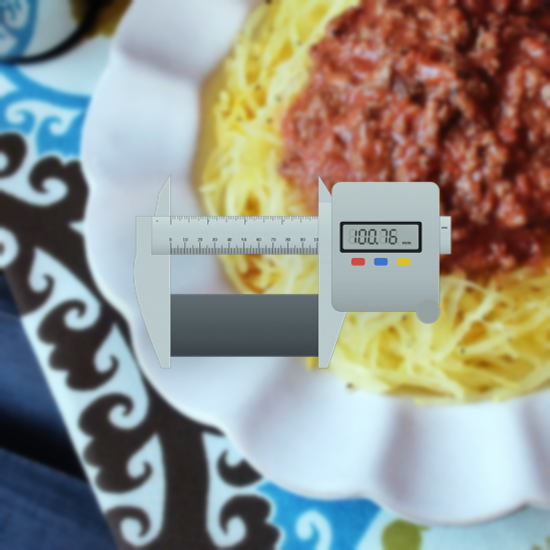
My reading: 100.76,mm
